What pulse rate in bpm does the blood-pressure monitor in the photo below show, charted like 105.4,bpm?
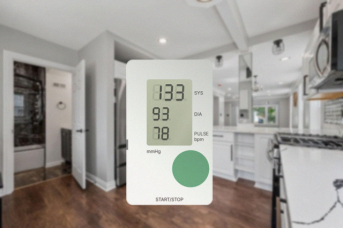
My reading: 78,bpm
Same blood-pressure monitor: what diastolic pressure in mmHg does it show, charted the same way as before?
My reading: 93,mmHg
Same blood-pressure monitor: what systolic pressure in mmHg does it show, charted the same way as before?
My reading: 133,mmHg
